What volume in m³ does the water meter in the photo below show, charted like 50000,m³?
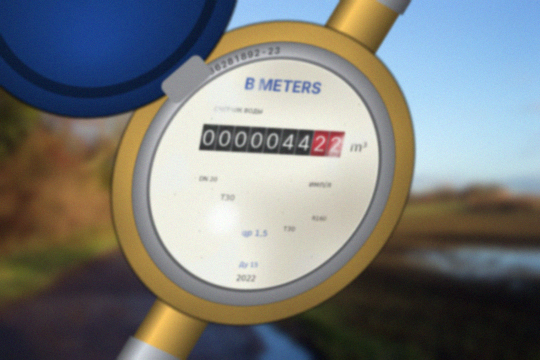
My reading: 44.22,m³
